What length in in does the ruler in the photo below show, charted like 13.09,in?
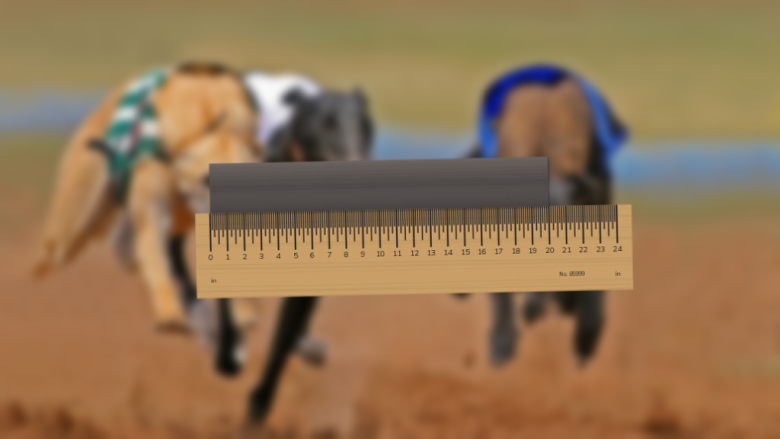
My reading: 20,in
